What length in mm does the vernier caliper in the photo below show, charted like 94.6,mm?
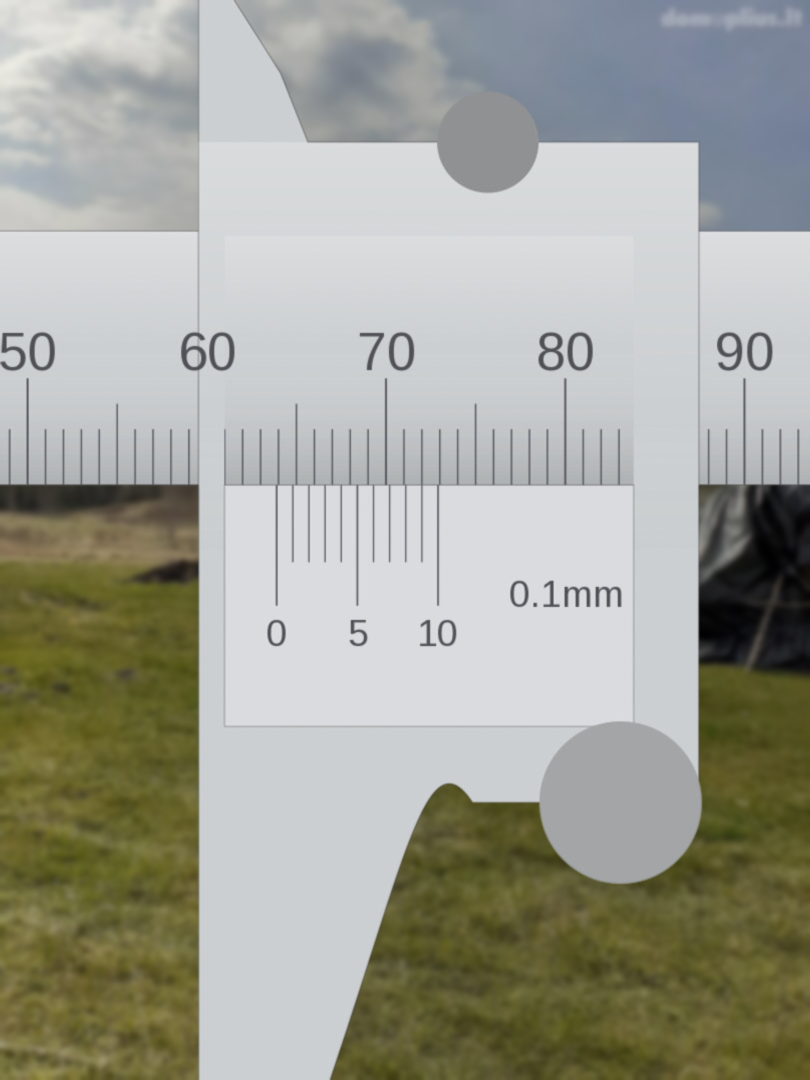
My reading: 63.9,mm
